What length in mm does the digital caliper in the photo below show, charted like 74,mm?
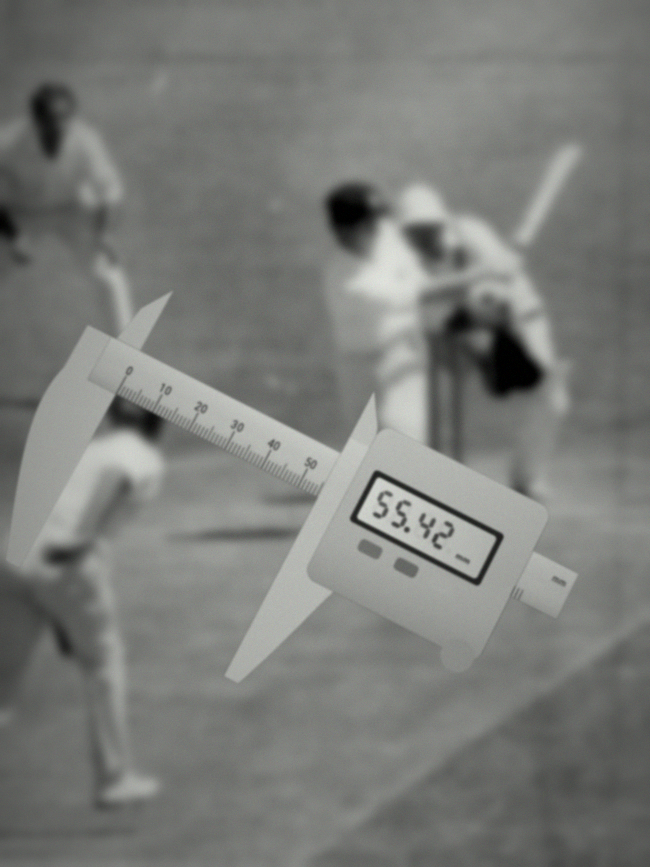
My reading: 55.42,mm
